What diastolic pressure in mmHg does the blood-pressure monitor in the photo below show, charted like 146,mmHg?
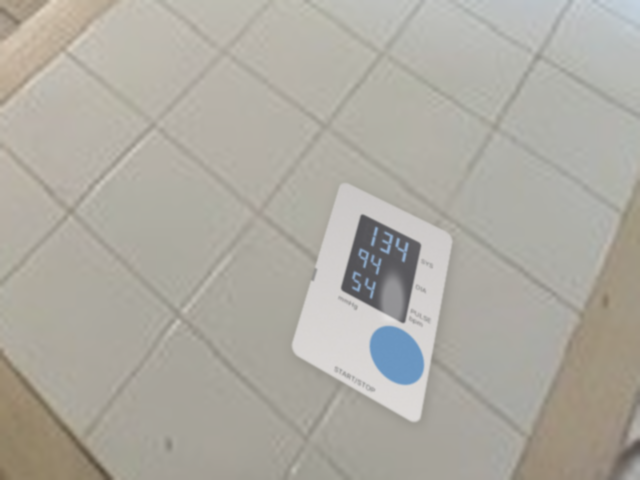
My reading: 94,mmHg
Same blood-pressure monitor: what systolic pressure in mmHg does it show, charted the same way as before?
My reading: 134,mmHg
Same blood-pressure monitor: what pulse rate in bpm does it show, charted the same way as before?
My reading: 54,bpm
